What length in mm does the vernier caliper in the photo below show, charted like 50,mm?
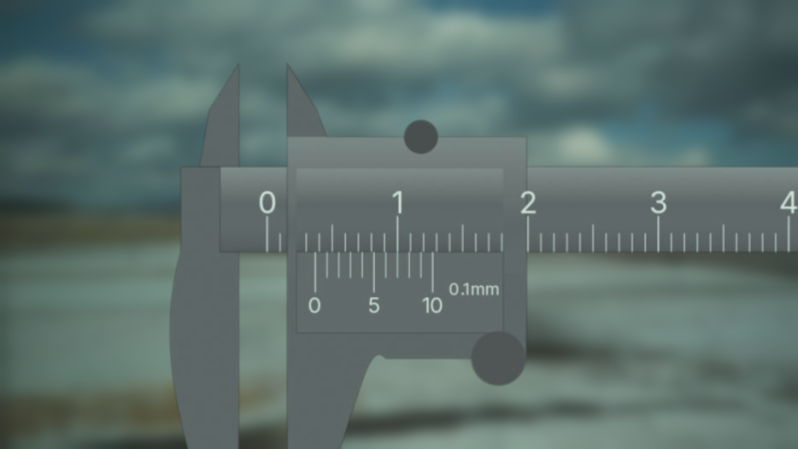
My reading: 3.7,mm
